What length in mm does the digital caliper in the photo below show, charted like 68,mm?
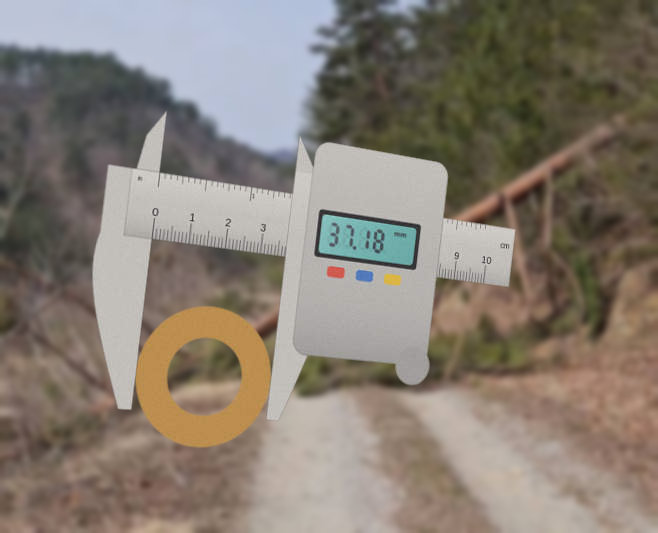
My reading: 37.18,mm
